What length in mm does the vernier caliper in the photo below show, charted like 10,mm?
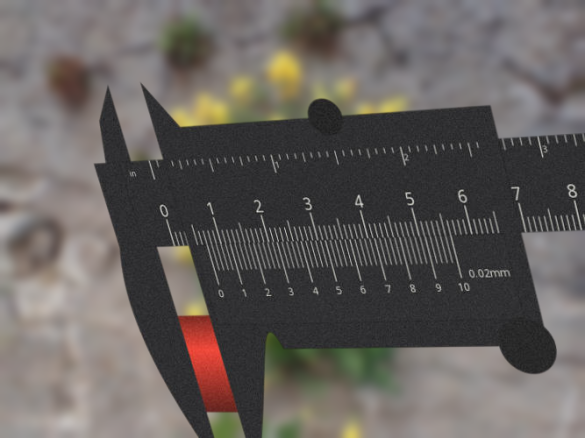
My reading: 7.0,mm
